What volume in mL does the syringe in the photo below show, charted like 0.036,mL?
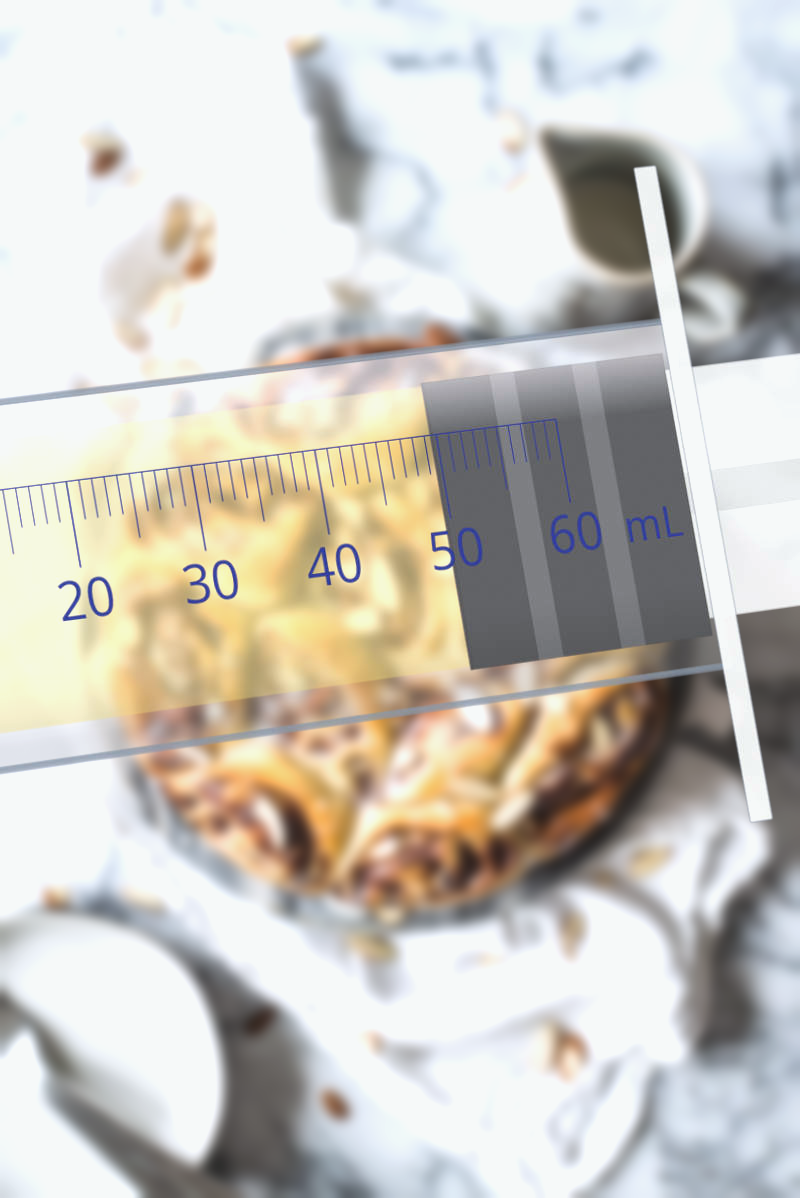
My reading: 49.5,mL
